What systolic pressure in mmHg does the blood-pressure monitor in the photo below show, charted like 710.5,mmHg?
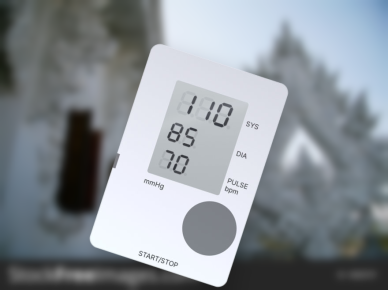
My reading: 110,mmHg
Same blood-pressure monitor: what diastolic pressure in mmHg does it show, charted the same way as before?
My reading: 85,mmHg
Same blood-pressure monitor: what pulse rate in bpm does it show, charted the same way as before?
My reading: 70,bpm
